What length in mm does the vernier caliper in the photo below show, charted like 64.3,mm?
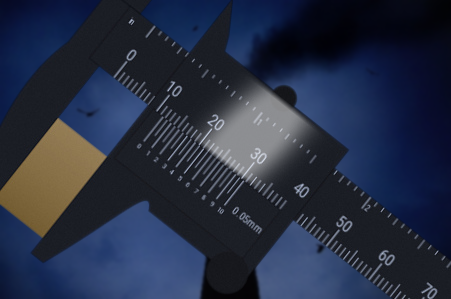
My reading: 11.6,mm
